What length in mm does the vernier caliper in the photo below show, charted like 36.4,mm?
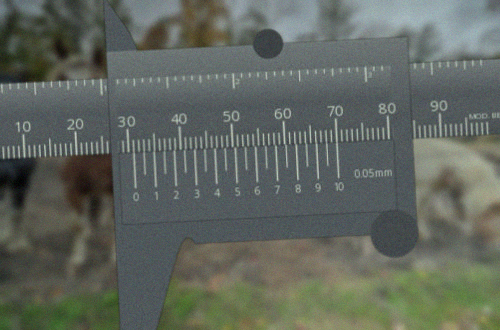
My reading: 31.0,mm
